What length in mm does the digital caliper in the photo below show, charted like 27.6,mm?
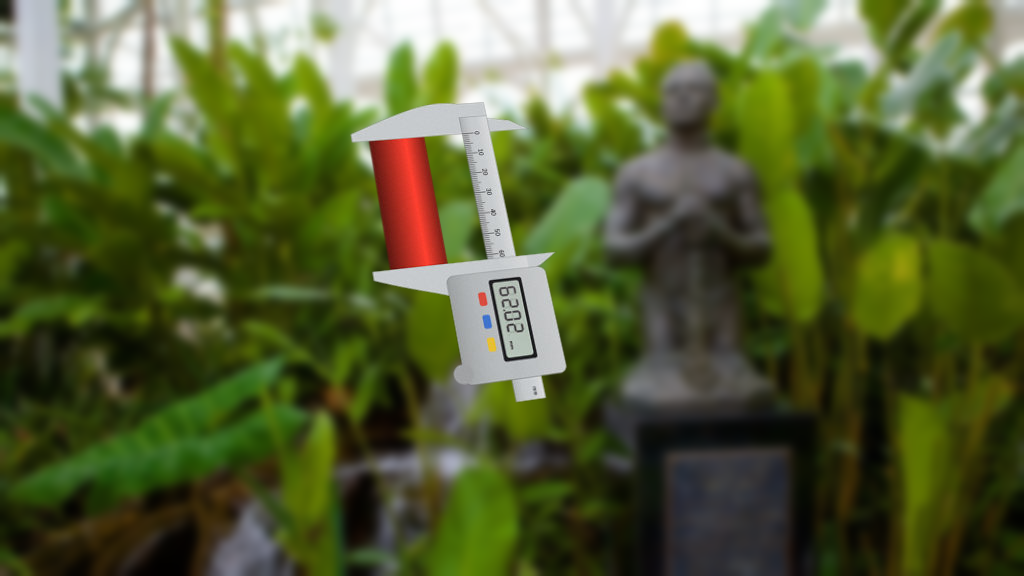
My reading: 62.02,mm
